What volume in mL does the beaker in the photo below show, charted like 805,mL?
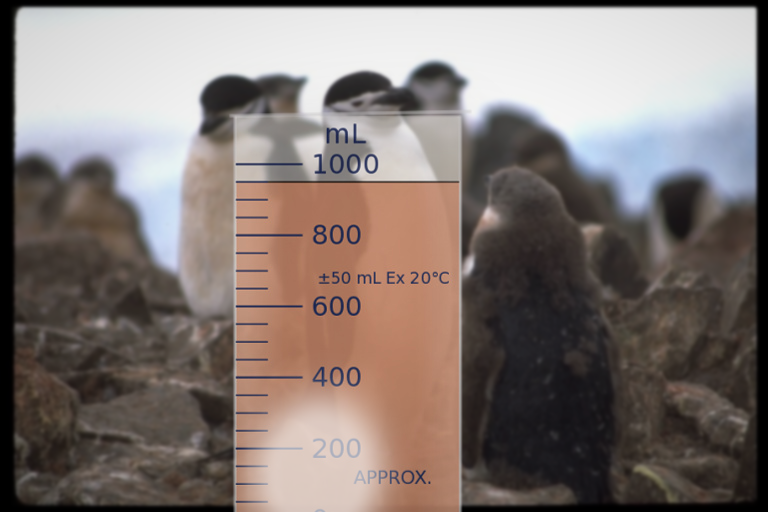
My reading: 950,mL
